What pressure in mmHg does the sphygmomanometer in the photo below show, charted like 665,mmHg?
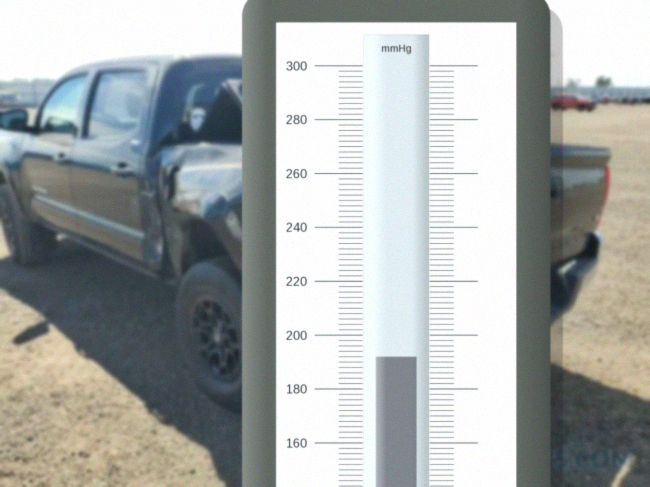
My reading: 192,mmHg
